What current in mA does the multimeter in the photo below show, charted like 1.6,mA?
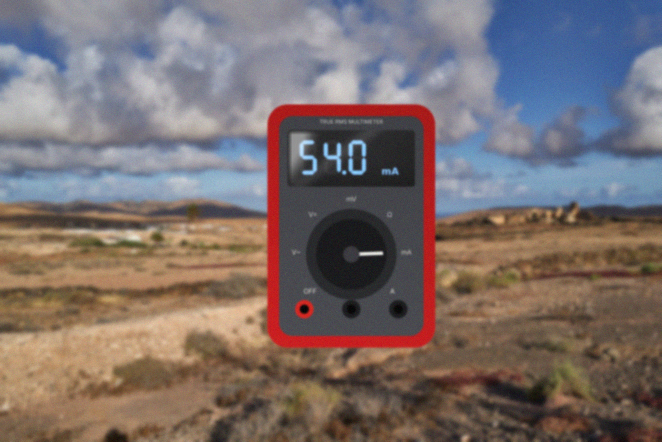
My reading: 54.0,mA
